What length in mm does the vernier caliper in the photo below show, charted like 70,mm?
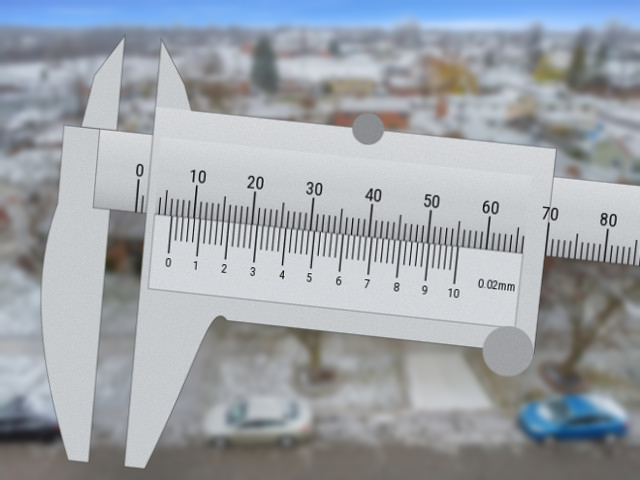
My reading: 6.2,mm
